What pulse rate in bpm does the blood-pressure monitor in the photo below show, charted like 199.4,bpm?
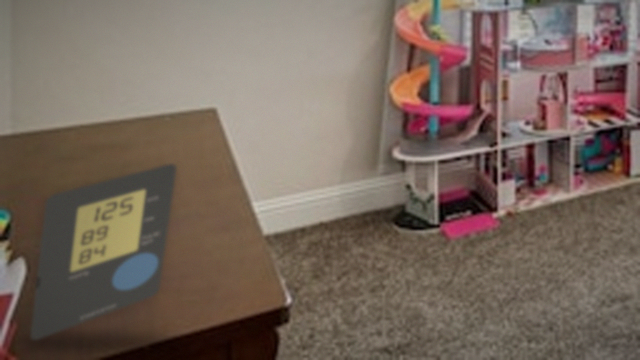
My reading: 84,bpm
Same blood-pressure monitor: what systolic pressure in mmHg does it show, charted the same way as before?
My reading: 125,mmHg
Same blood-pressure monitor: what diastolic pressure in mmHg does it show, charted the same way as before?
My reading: 89,mmHg
